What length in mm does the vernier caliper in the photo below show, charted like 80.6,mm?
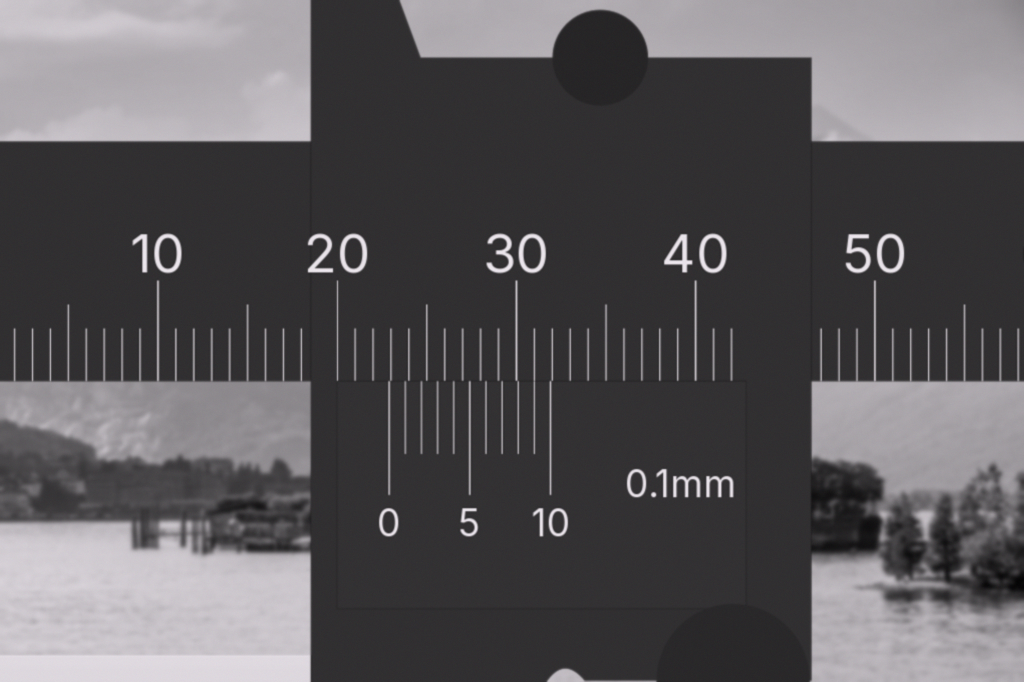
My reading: 22.9,mm
